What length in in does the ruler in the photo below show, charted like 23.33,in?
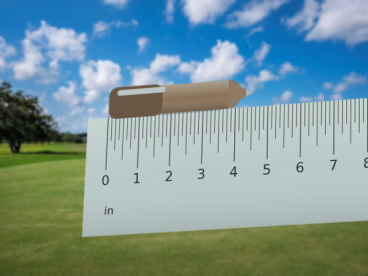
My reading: 4.5,in
